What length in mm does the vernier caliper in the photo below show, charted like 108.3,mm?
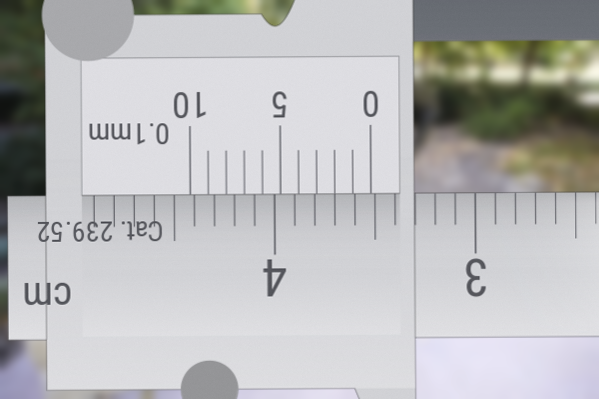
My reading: 35.2,mm
